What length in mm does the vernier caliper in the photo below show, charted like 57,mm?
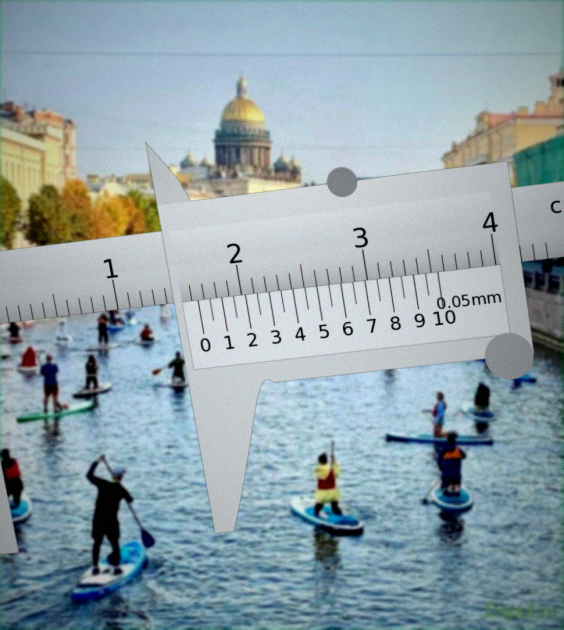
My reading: 16.5,mm
